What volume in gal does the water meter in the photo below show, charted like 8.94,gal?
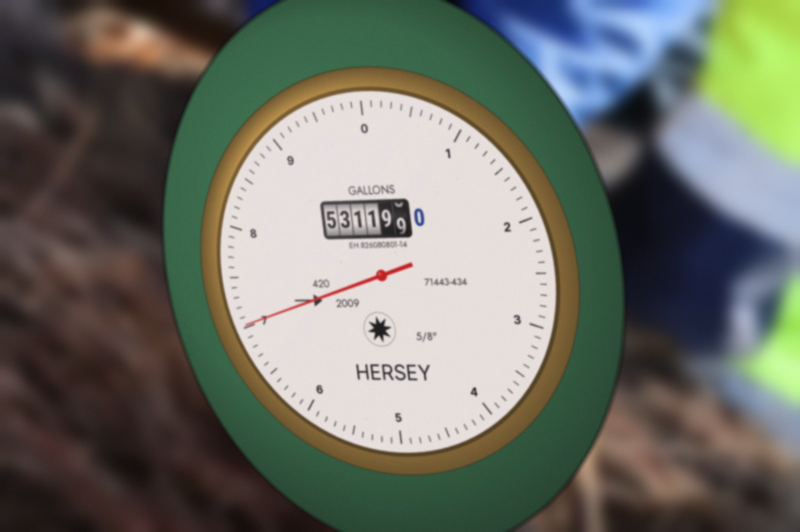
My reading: 5311987.0,gal
